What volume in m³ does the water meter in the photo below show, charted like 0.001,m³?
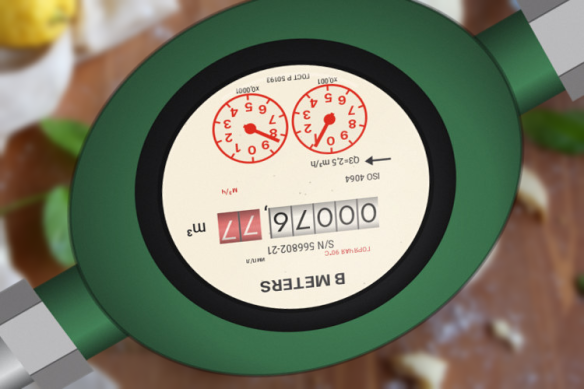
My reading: 76.7708,m³
